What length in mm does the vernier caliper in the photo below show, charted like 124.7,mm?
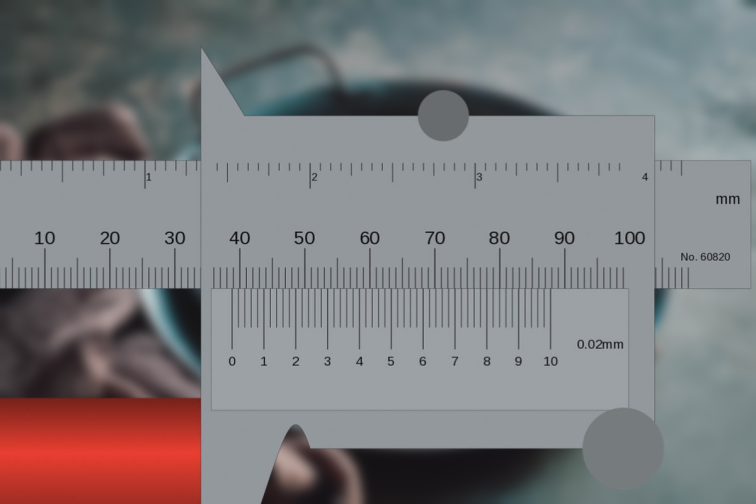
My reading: 38.8,mm
